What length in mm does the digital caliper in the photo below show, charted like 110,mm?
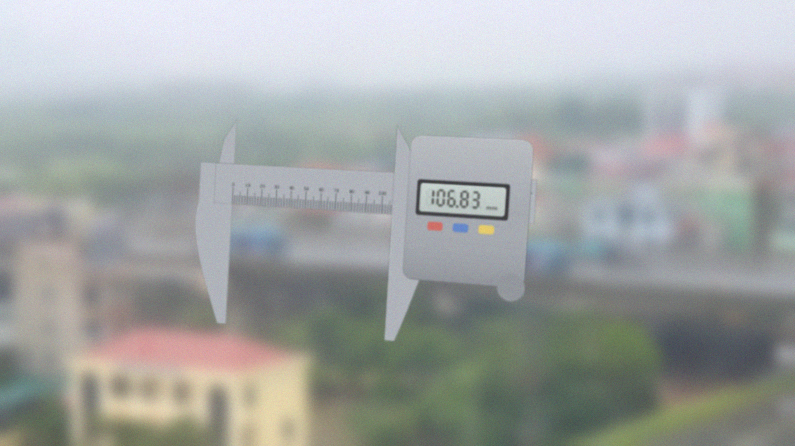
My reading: 106.83,mm
